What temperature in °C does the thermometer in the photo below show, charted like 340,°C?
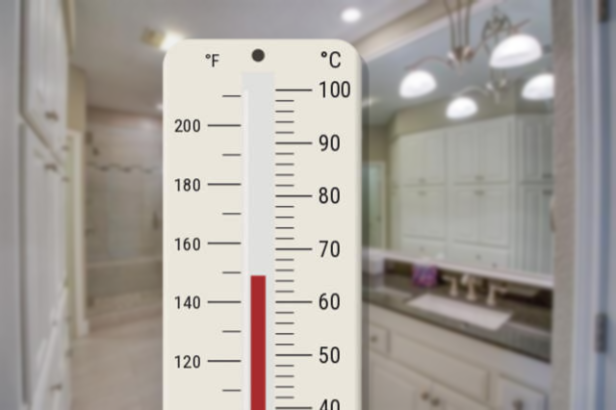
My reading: 65,°C
